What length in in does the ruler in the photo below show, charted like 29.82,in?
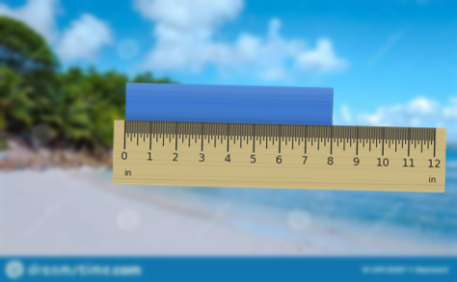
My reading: 8,in
